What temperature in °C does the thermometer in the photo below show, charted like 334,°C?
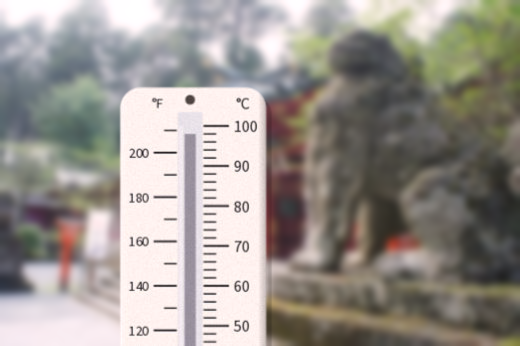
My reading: 98,°C
